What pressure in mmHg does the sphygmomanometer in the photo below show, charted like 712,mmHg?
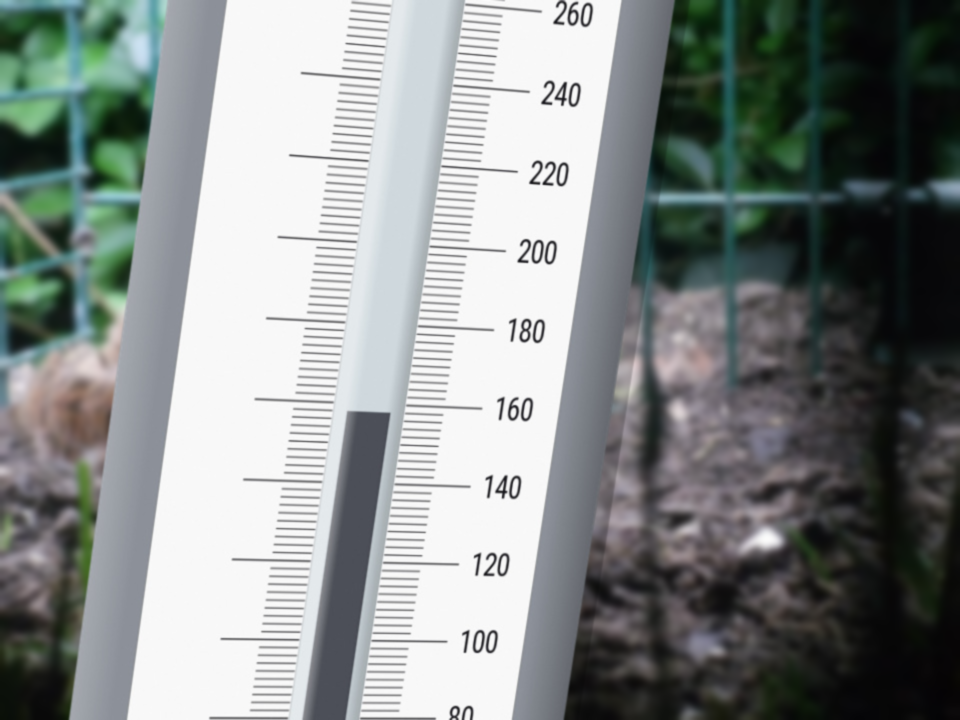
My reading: 158,mmHg
